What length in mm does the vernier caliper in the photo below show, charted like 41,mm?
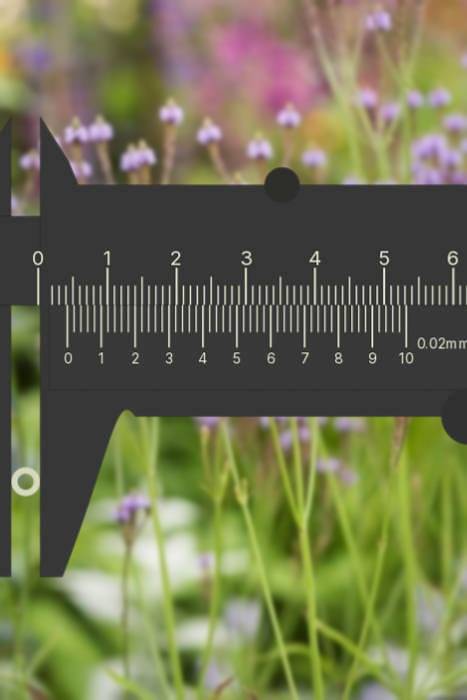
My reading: 4.2,mm
